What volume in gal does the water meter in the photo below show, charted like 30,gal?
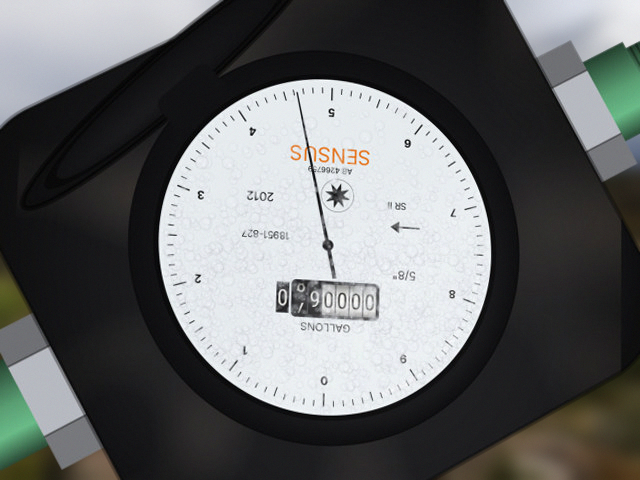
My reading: 674.6,gal
